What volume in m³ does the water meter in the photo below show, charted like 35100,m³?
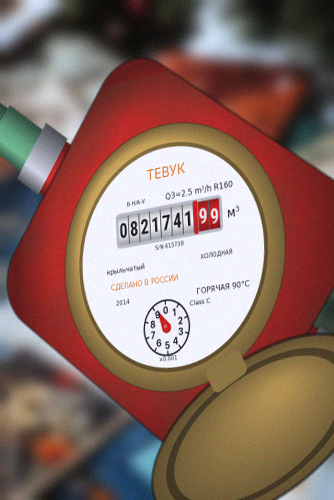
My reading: 821741.989,m³
